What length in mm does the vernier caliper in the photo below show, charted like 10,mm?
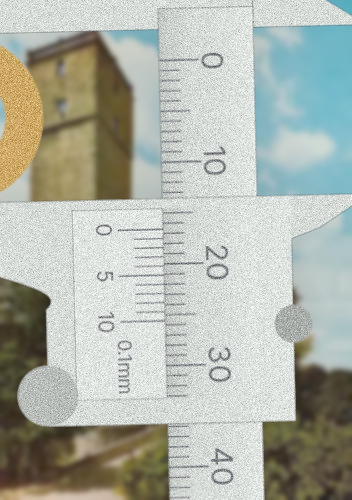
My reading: 16.6,mm
